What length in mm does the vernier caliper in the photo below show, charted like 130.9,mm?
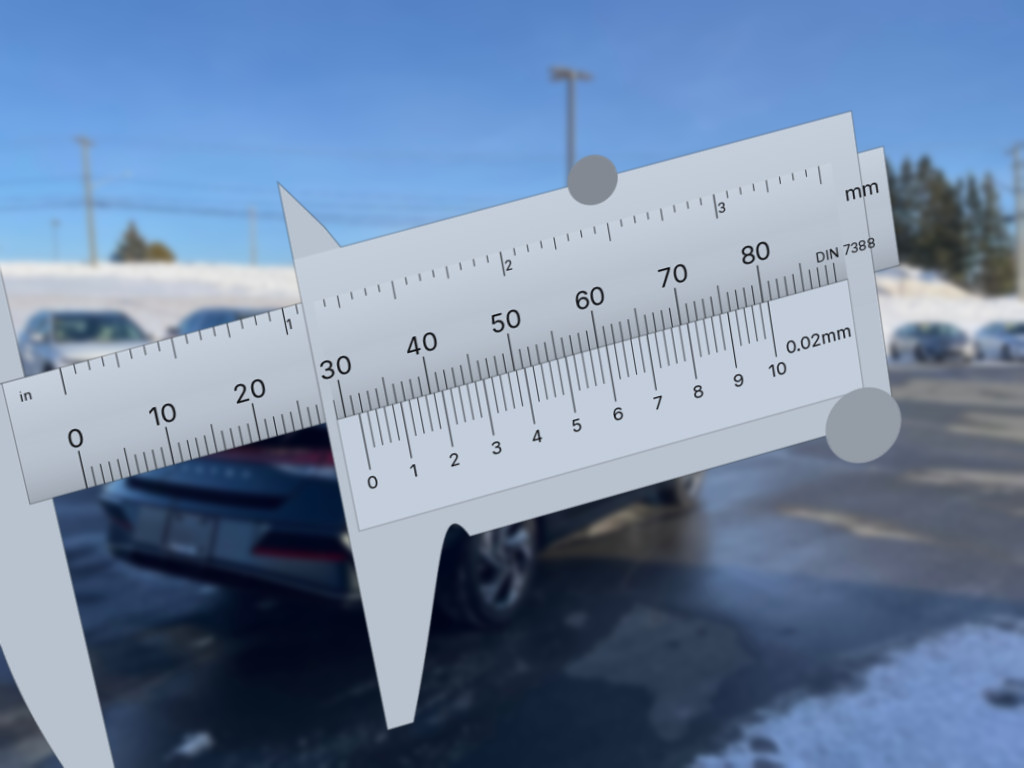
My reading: 31.6,mm
